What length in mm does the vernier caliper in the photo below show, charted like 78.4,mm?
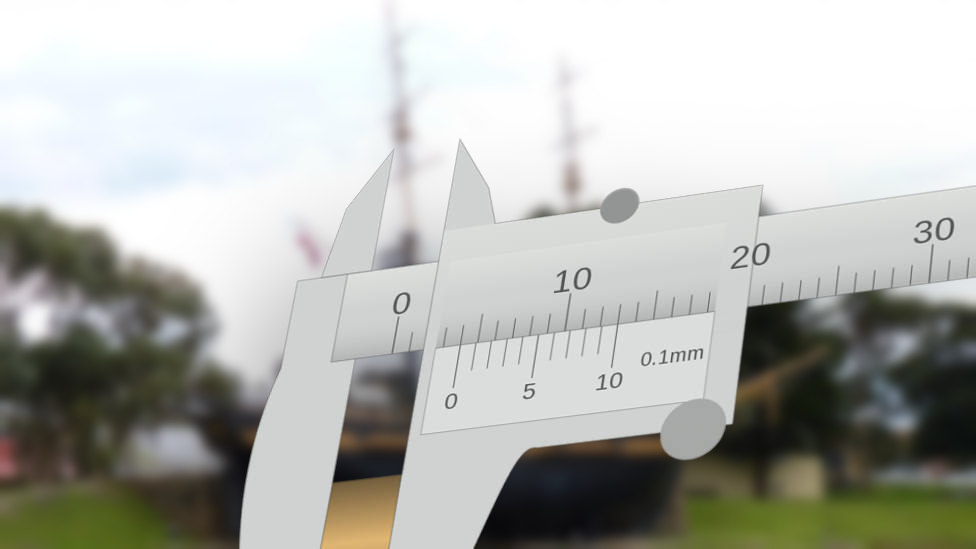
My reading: 4.0,mm
